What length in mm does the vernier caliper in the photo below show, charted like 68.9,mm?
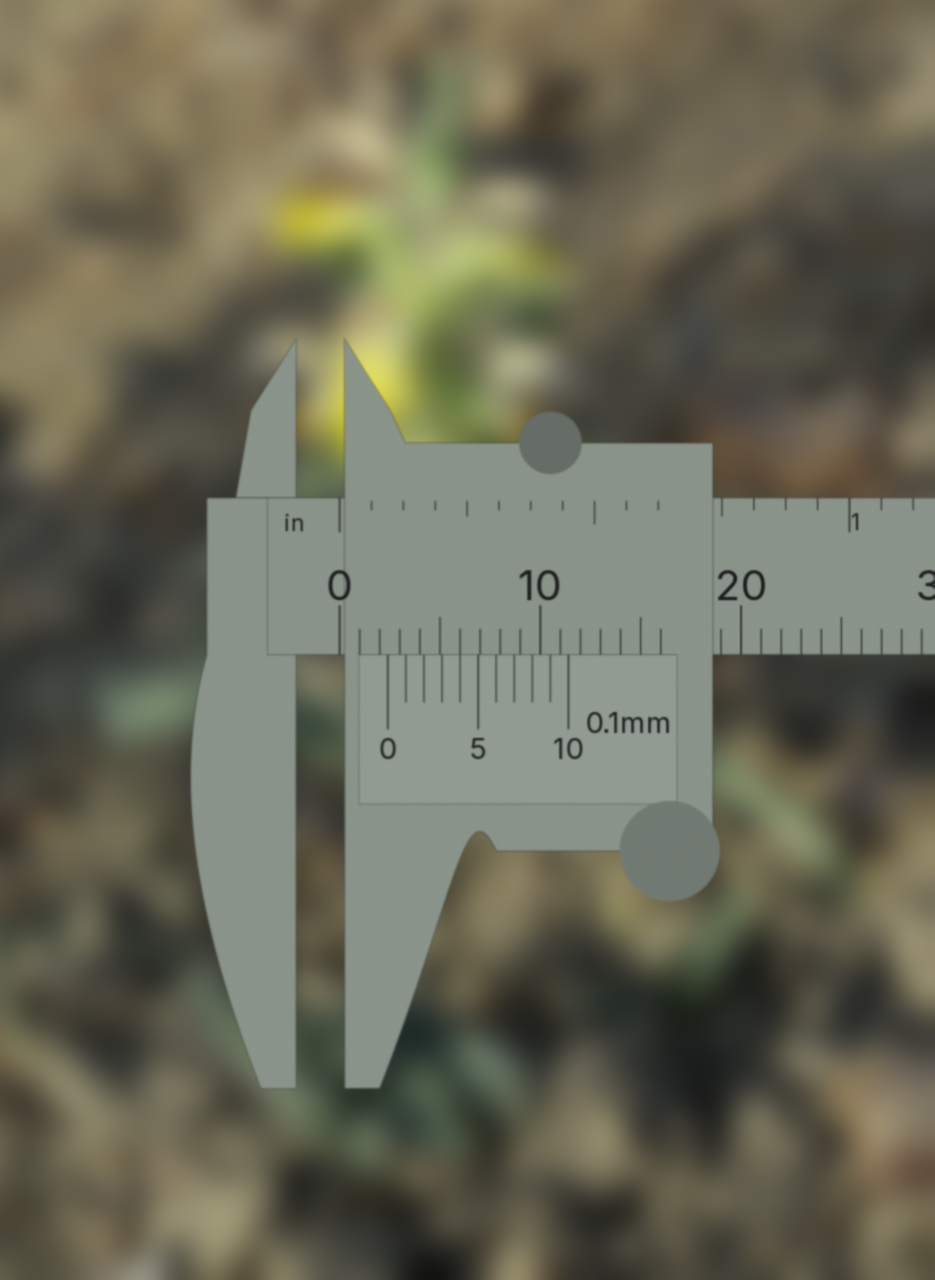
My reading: 2.4,mm
